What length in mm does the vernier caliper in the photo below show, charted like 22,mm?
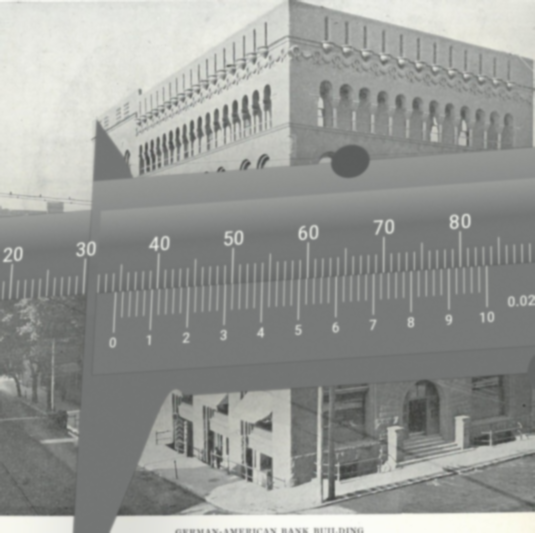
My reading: 34.4,mm
